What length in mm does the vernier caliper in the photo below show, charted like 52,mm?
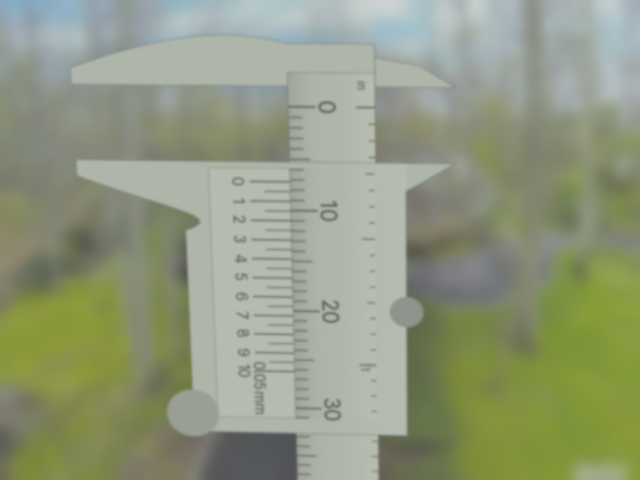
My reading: 7.2,mm
